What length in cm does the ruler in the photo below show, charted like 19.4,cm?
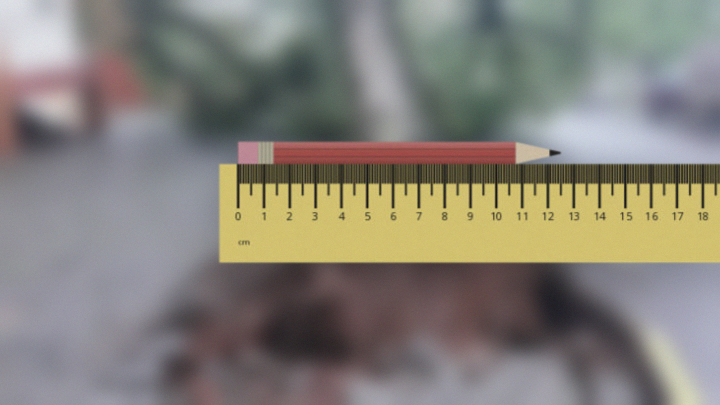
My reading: 12.5,cm
